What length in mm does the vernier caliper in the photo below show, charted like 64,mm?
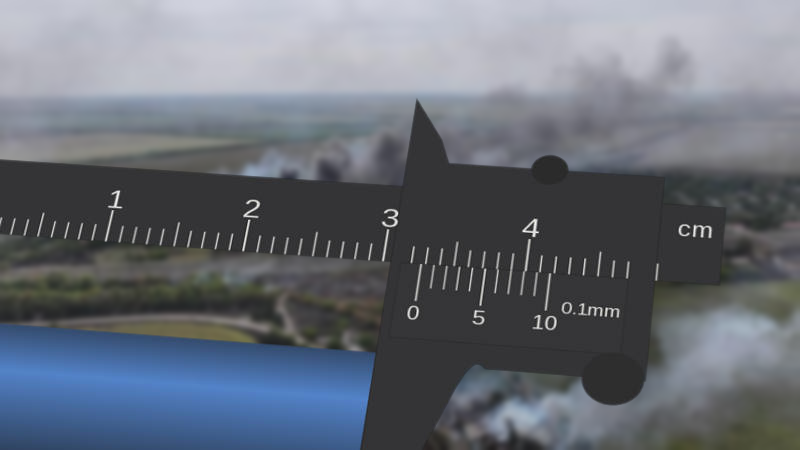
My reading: 32.7,mm
